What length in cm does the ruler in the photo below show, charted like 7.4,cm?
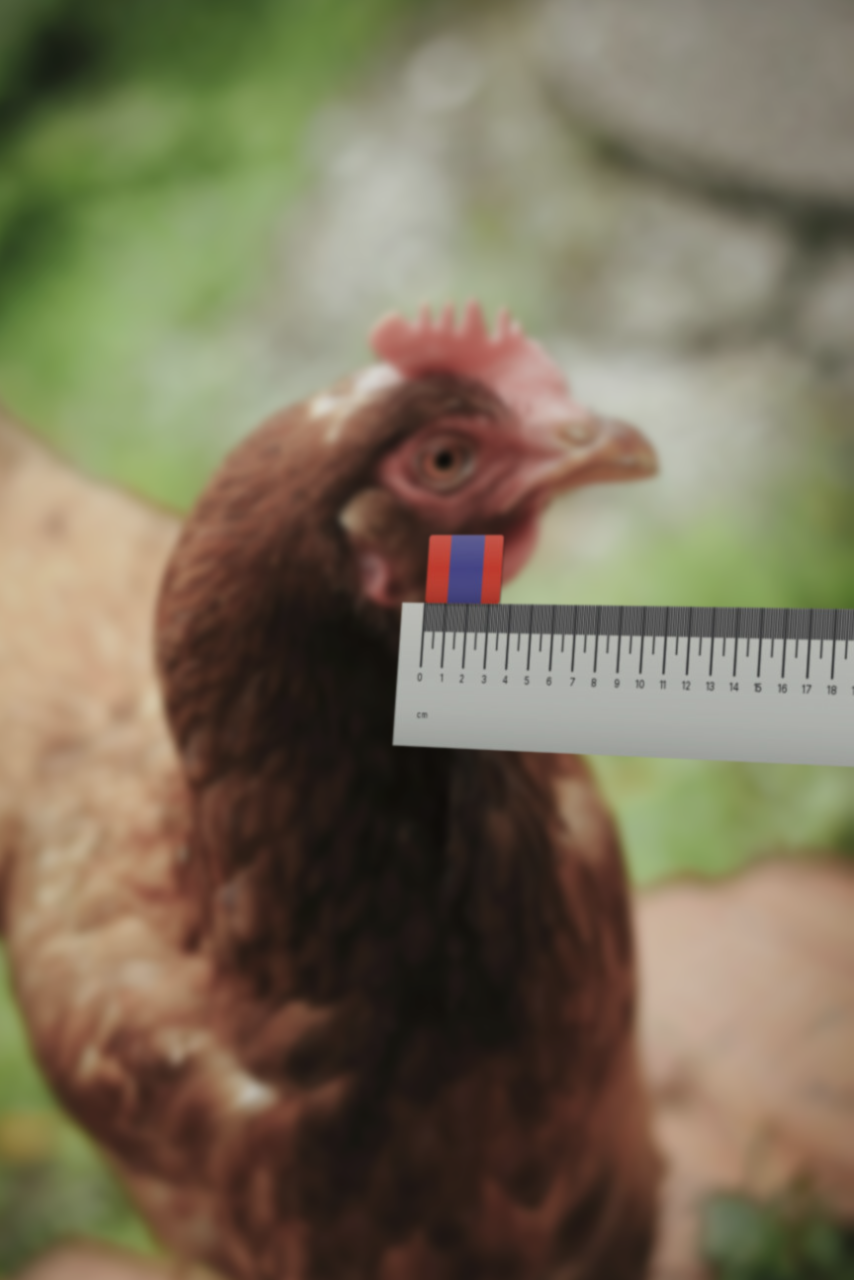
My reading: 3.5,cm
